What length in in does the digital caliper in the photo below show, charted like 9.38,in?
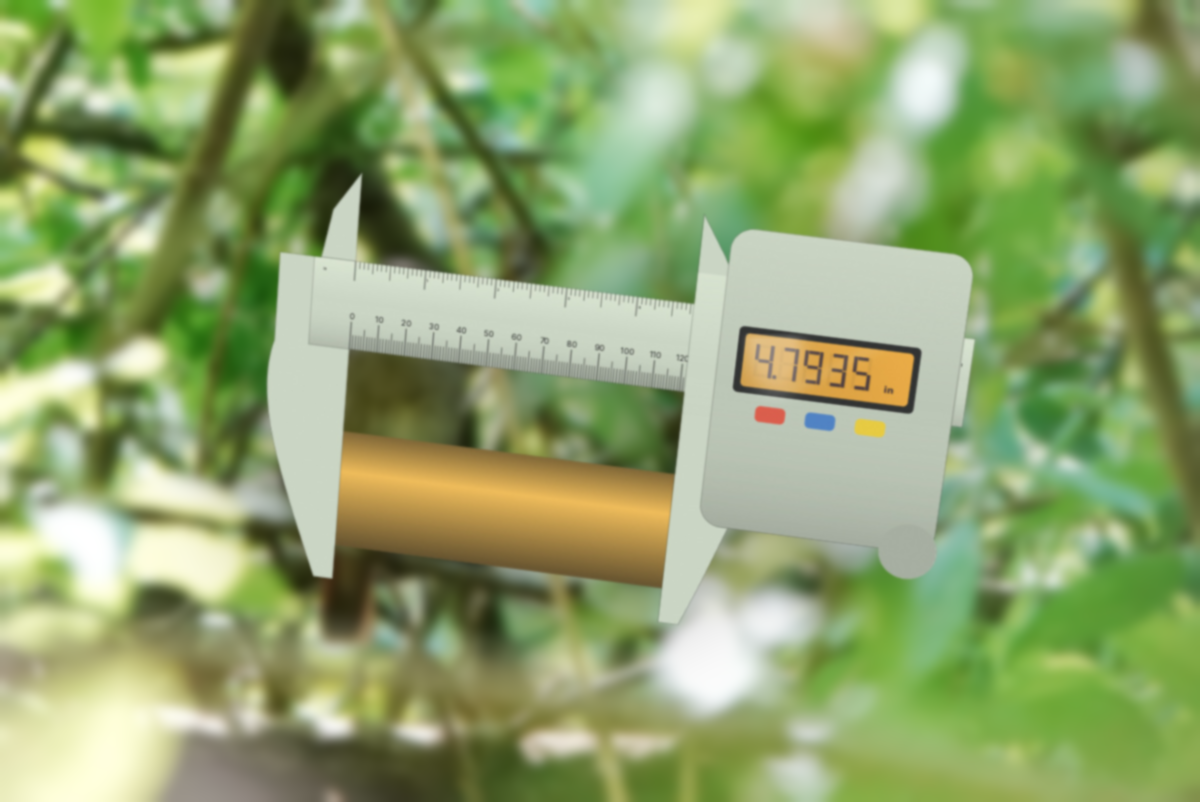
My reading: 4.7935,in
